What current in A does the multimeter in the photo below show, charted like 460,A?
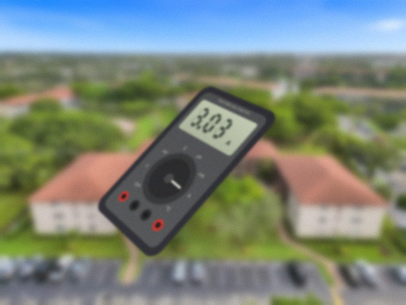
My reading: 3.03,A
